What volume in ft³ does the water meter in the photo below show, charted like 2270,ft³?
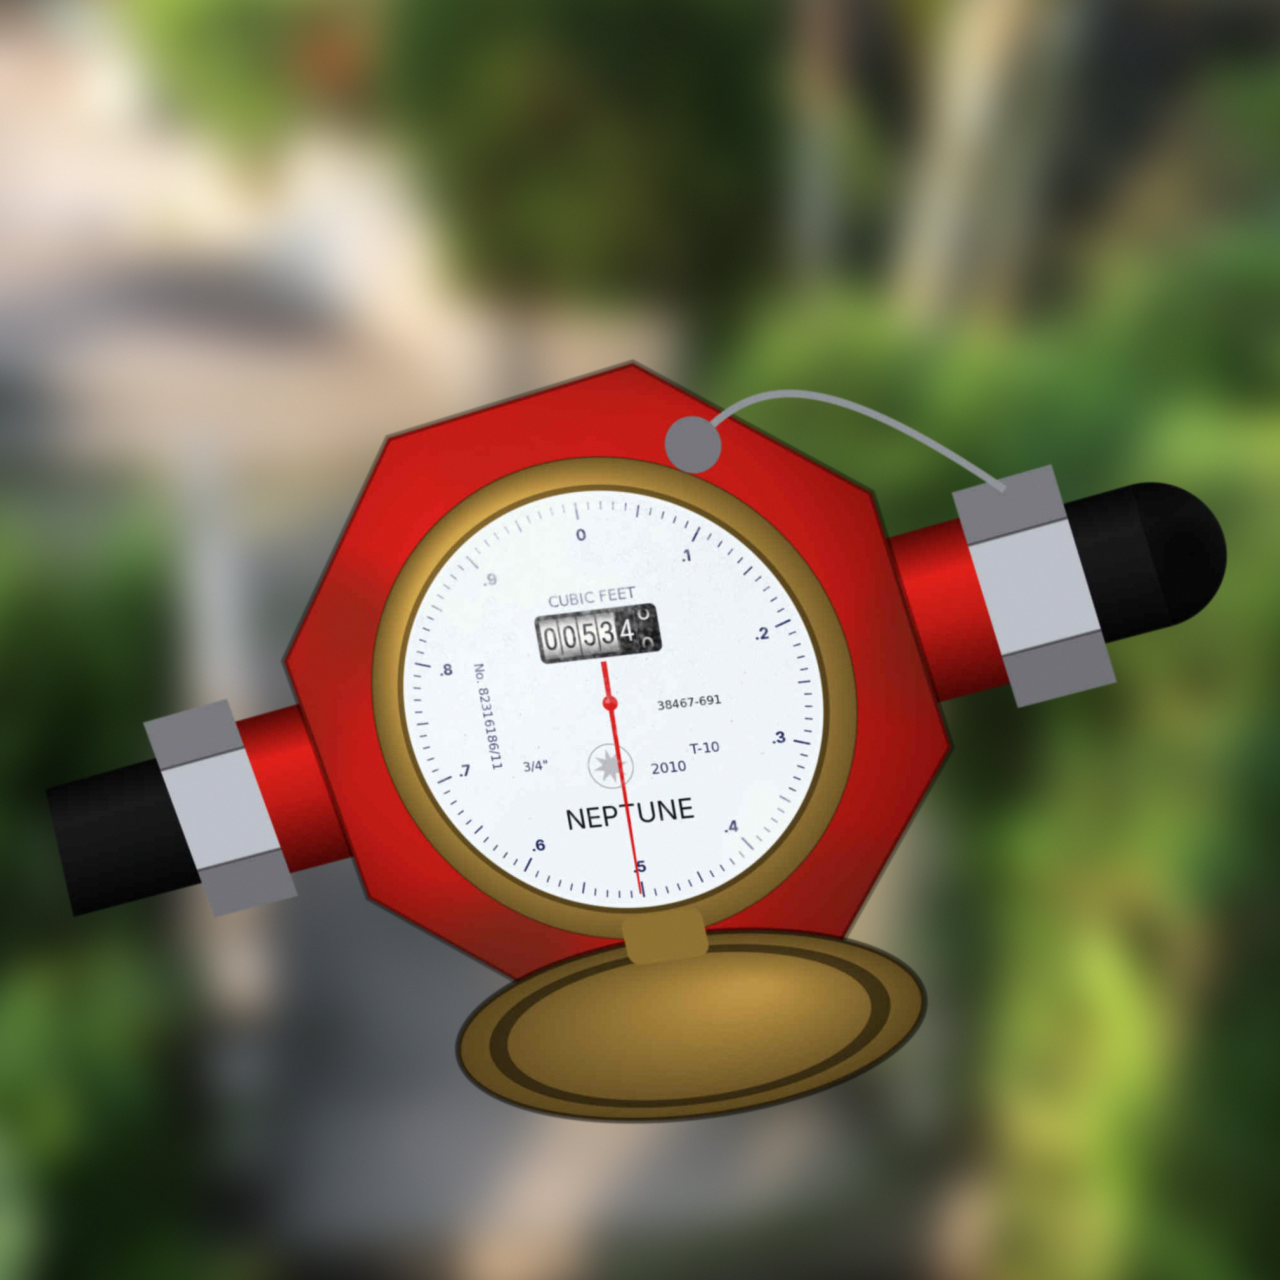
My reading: 5348.50,ft³
